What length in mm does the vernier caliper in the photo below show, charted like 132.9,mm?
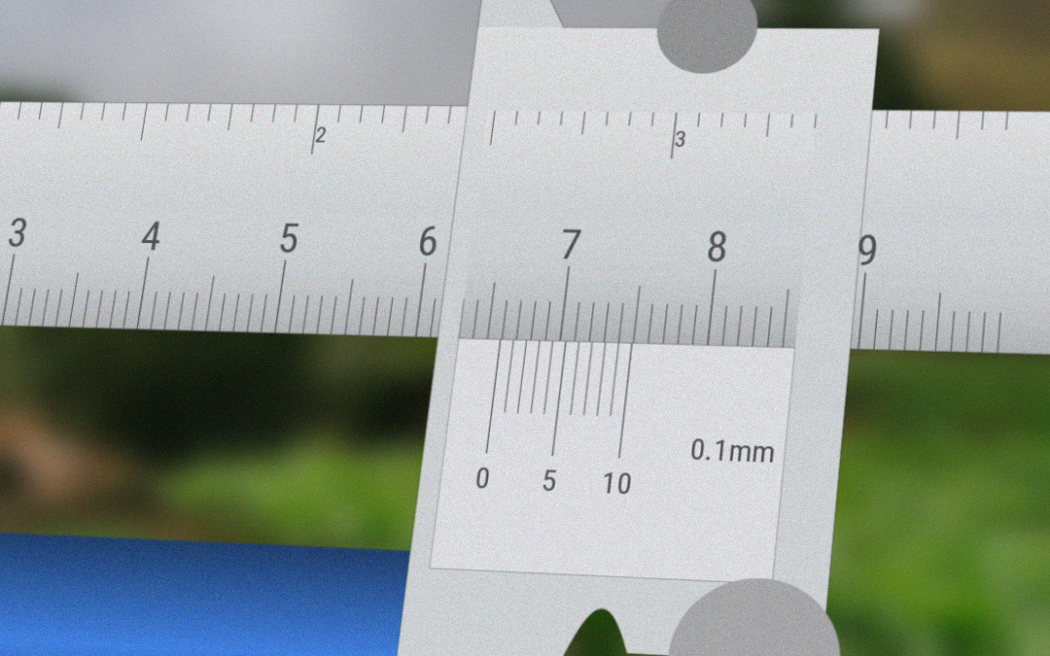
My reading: 65.9,mm
